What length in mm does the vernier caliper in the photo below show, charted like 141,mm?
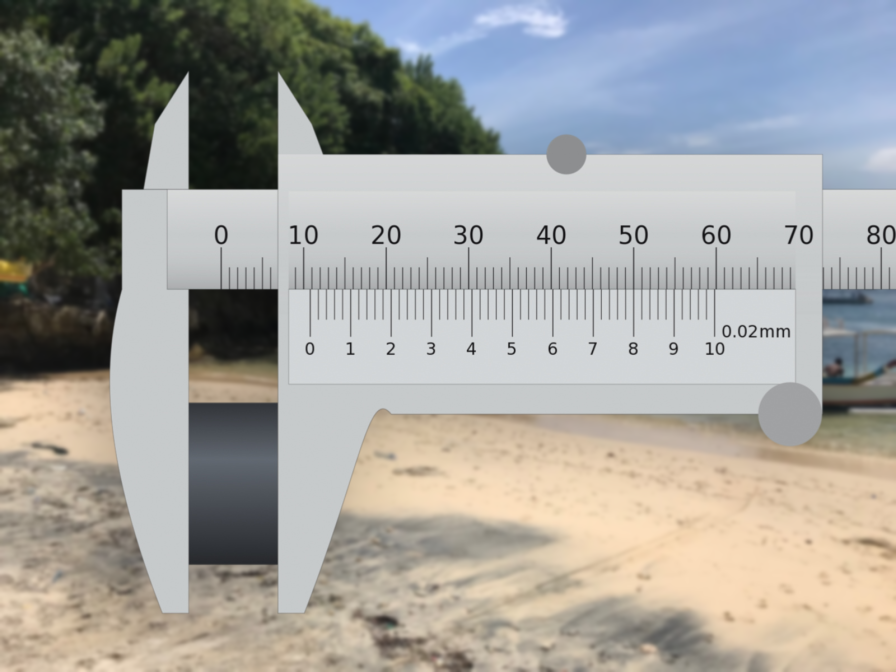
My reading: 10.8,mm
